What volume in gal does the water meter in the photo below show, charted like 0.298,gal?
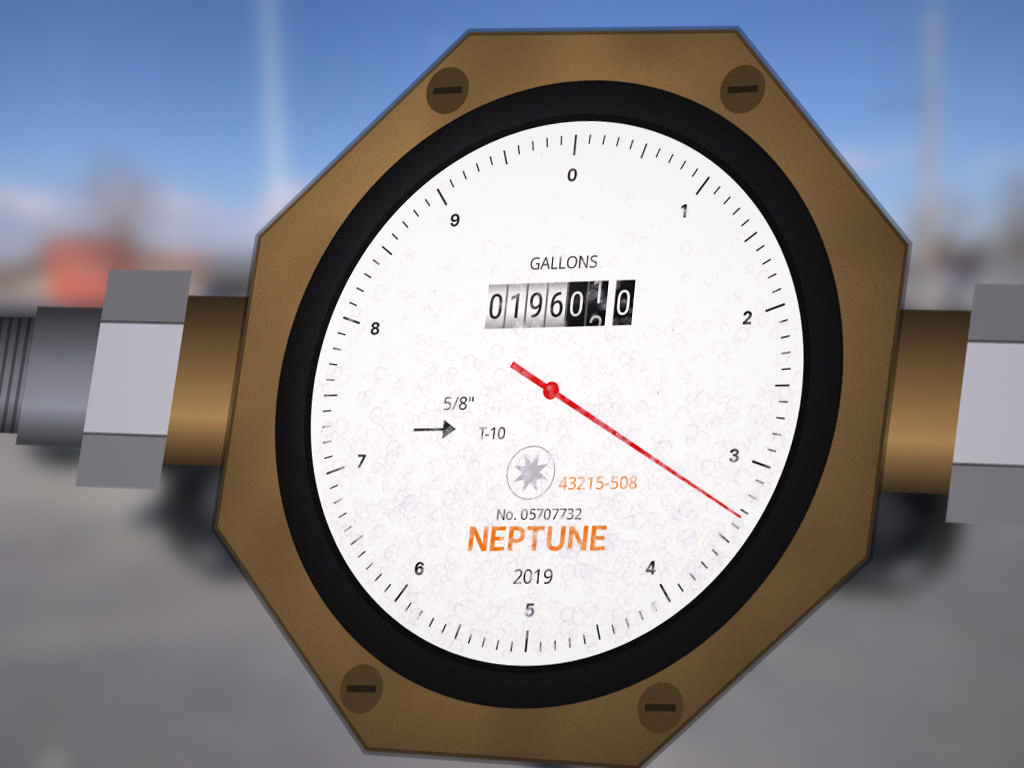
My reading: 196013.3,gal
